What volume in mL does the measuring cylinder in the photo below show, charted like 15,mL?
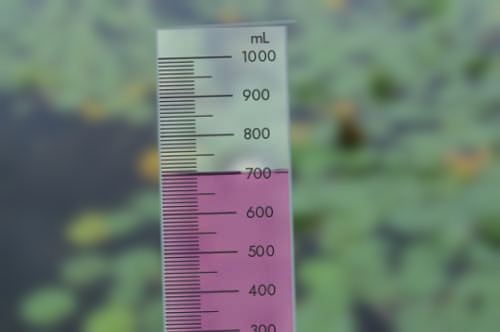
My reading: 700,mL
